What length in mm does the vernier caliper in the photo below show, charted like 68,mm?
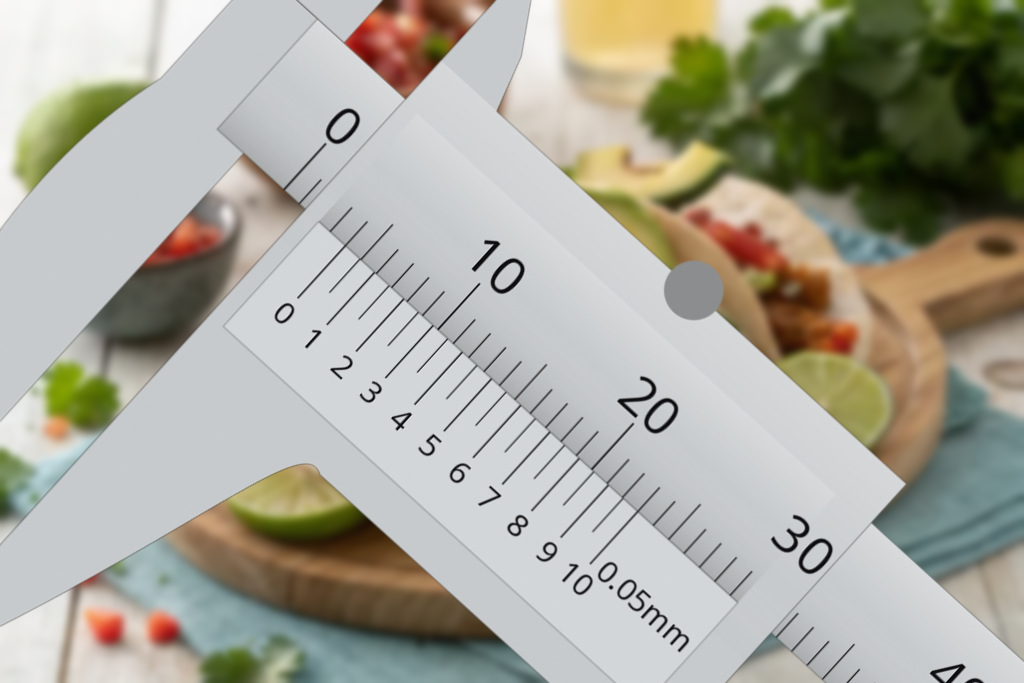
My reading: 4.0,mm
